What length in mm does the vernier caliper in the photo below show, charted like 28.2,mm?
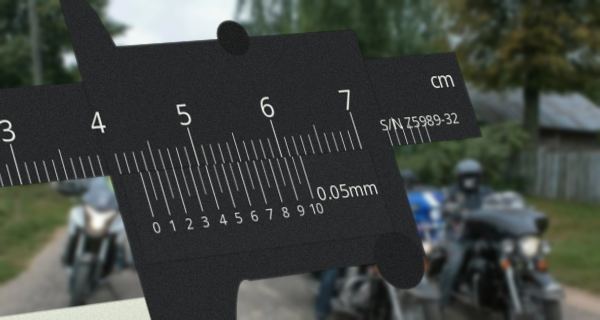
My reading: 43.2,mm
